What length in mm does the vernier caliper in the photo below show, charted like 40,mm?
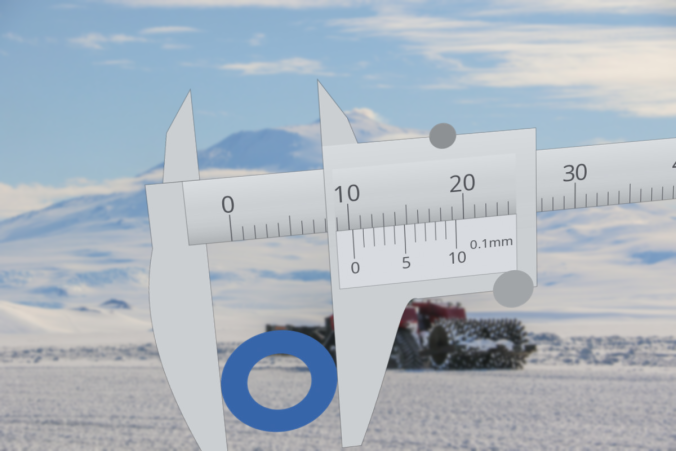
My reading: 10.3,mm
